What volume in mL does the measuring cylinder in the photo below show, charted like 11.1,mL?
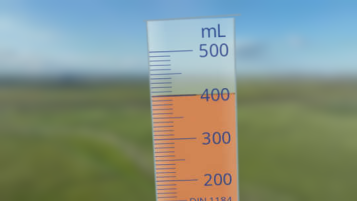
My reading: 400,mL
